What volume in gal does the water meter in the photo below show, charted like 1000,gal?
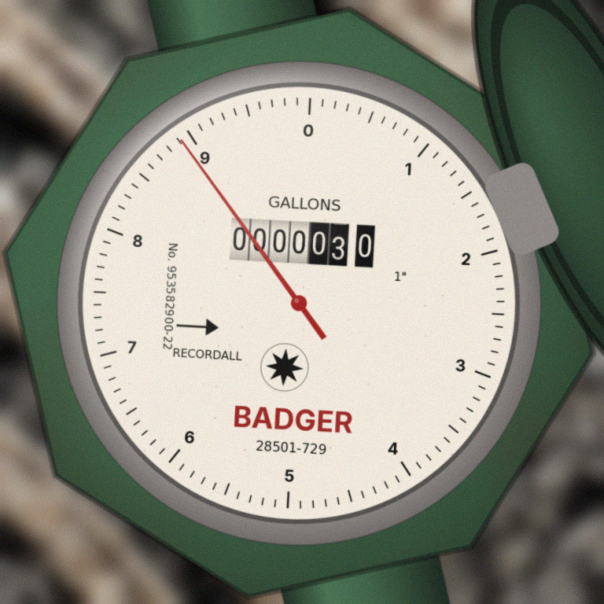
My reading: 28.9,gal
